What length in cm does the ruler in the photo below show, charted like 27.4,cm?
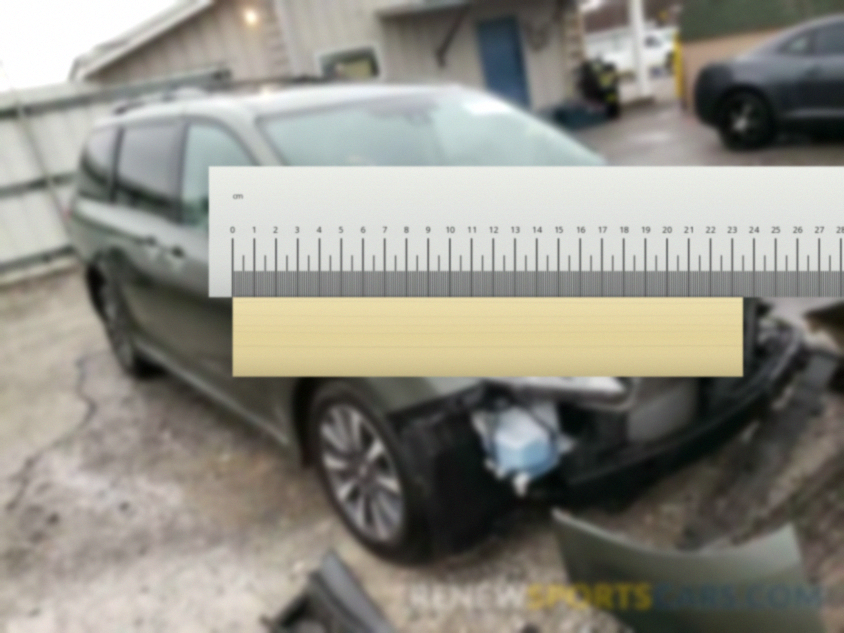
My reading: 23.5,cm
